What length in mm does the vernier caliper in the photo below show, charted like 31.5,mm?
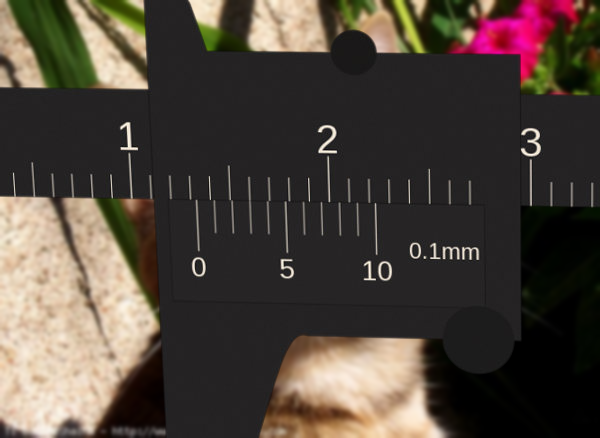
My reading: 13.3,mm
